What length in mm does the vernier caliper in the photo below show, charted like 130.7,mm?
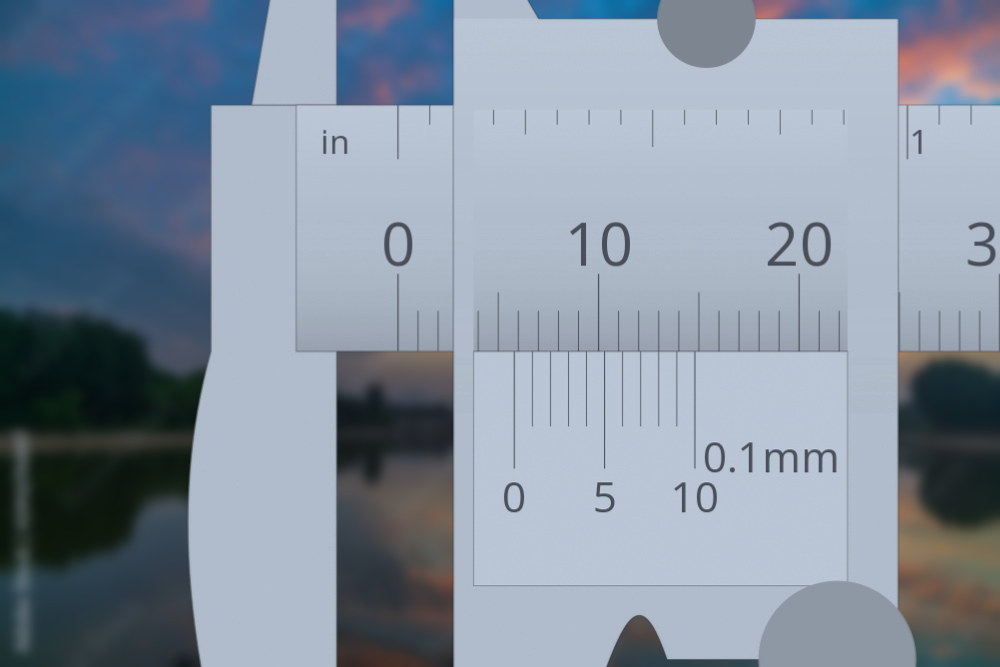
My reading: 5.8,mm
